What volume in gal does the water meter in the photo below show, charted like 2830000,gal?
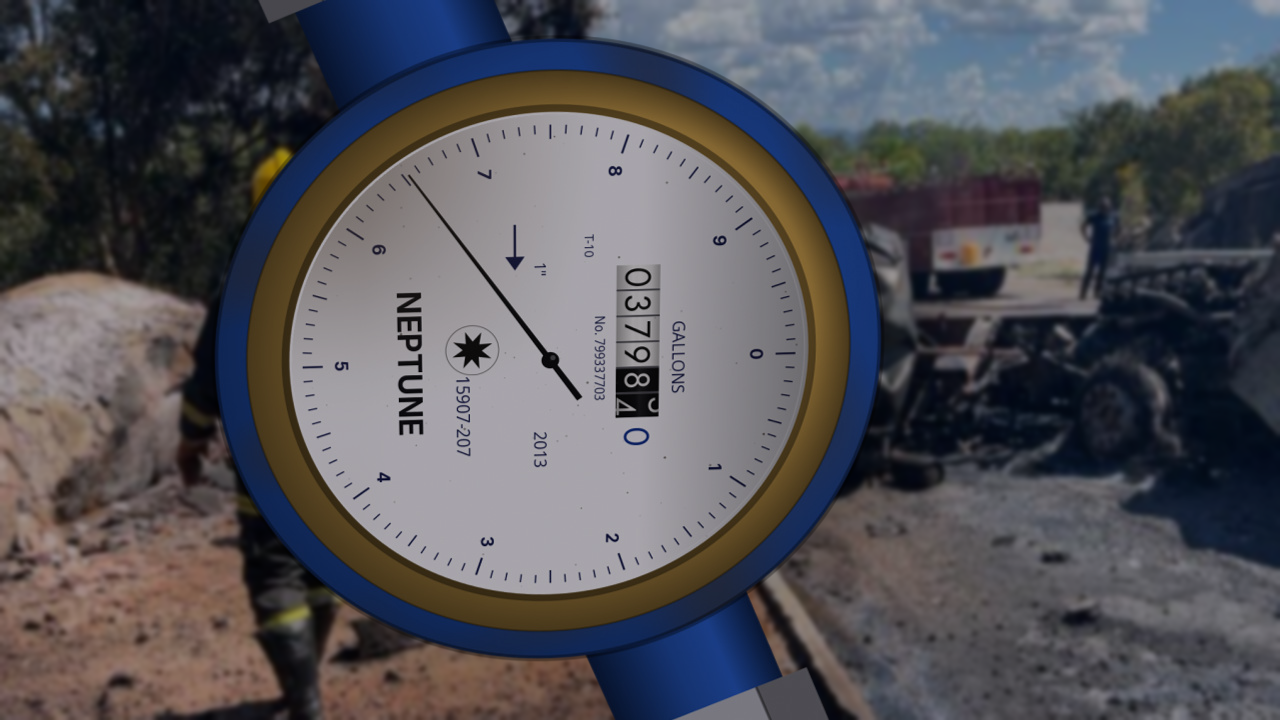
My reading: 379836.5,gal
